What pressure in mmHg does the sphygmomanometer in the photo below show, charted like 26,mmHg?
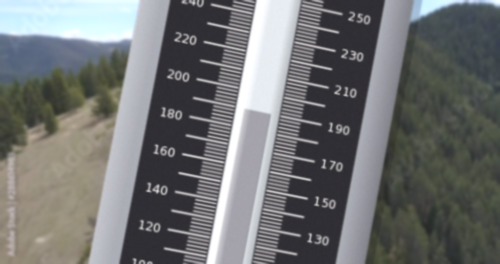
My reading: 190,mmHg
